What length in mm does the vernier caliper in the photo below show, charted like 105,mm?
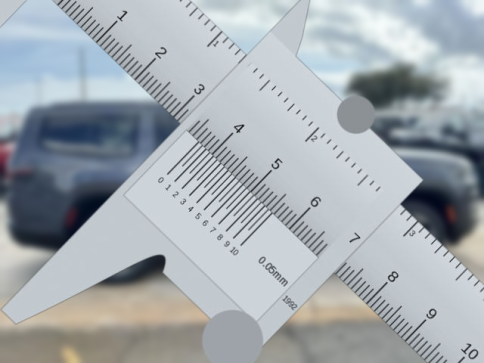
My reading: 36.6,mm
